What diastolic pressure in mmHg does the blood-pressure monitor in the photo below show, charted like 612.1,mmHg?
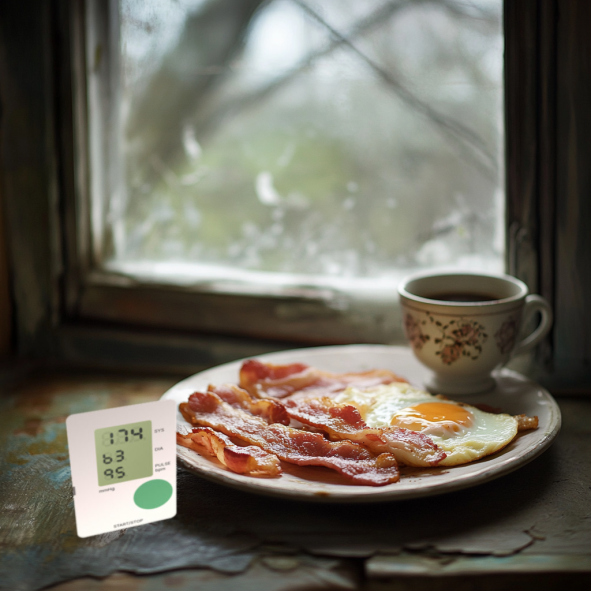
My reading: 63,mmHg
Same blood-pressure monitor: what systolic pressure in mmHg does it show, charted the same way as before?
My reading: 174,mmHg
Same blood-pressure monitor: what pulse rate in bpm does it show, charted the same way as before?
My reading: 95,bpm
